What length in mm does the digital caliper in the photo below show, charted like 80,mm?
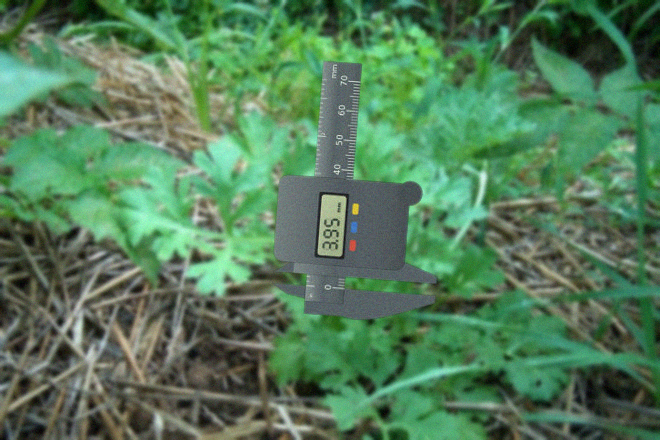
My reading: 3.95,mm
